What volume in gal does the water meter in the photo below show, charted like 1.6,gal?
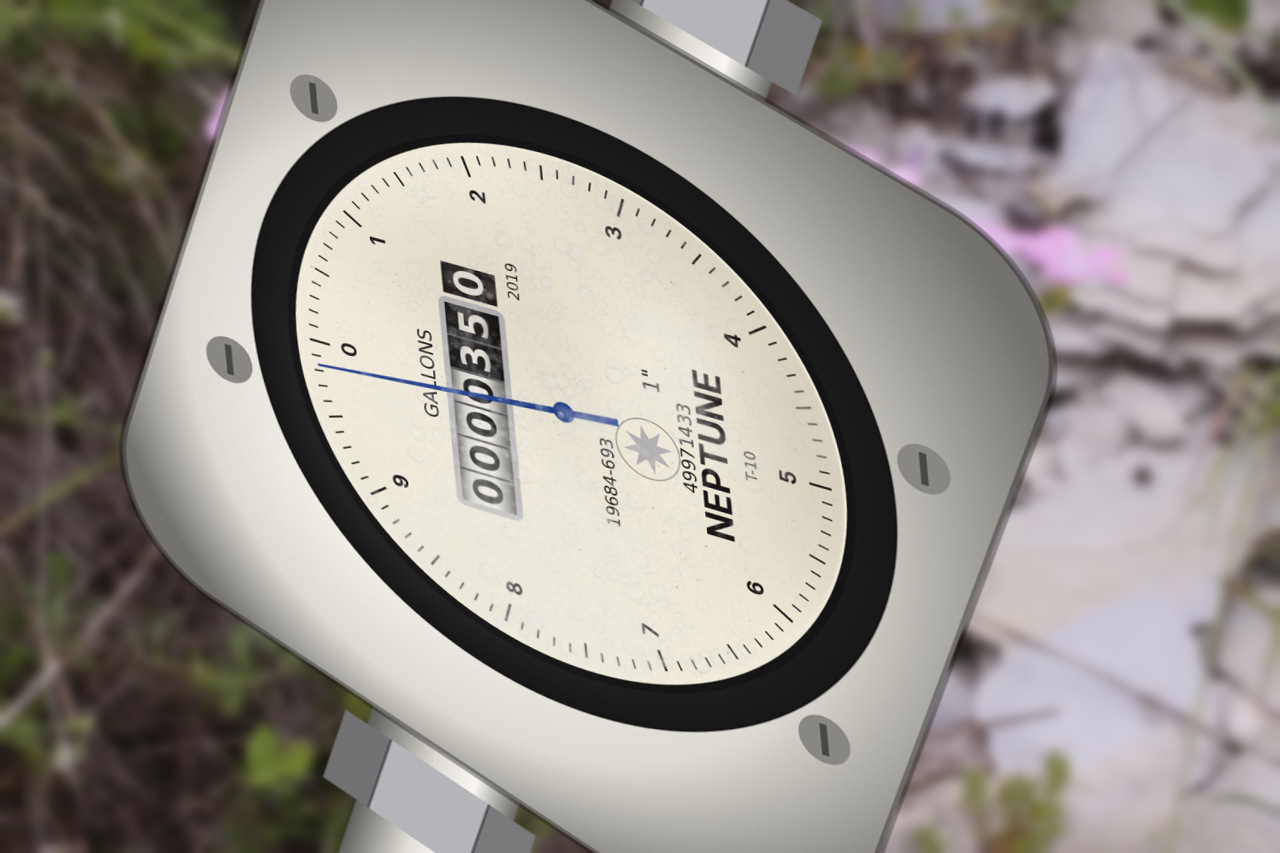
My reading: 349.8,gal
